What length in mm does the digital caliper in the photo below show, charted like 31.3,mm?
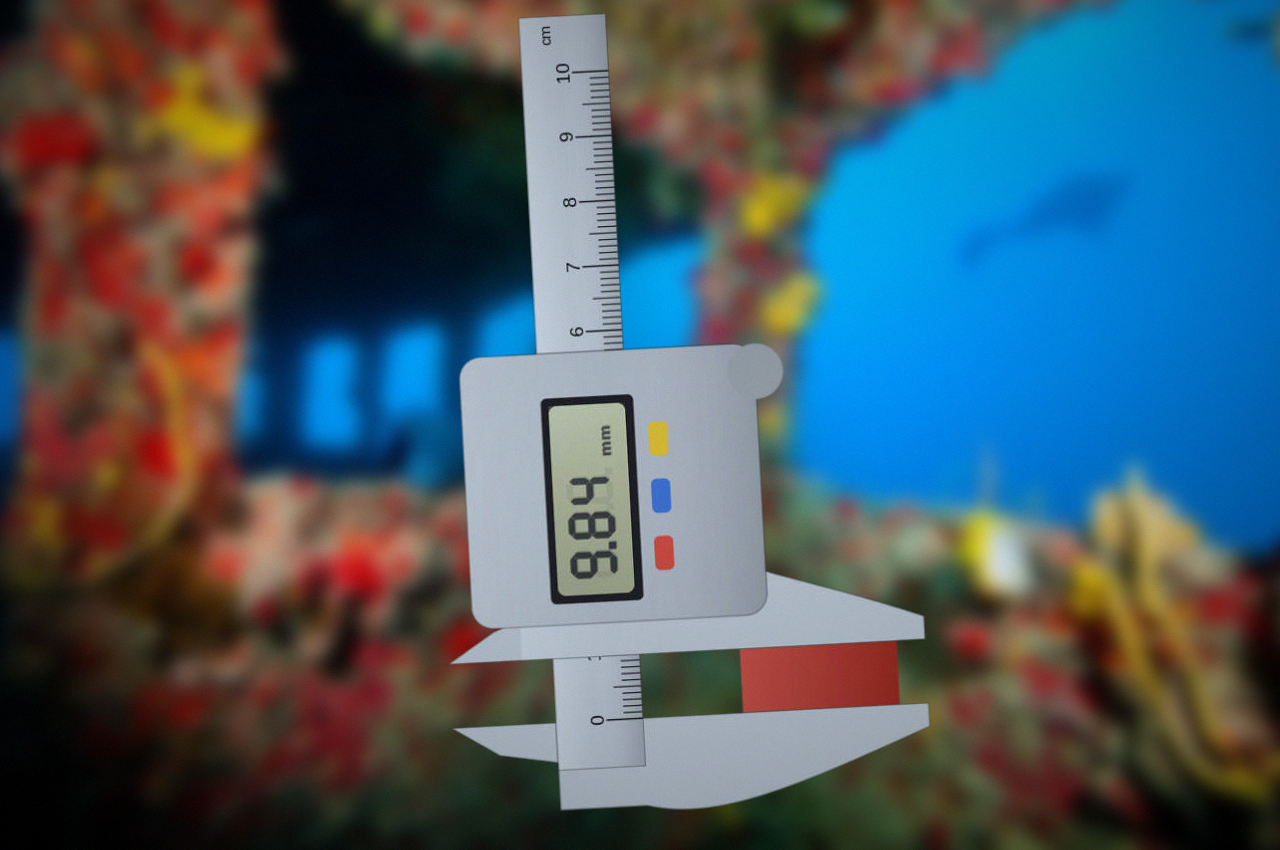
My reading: 9.84,mm
